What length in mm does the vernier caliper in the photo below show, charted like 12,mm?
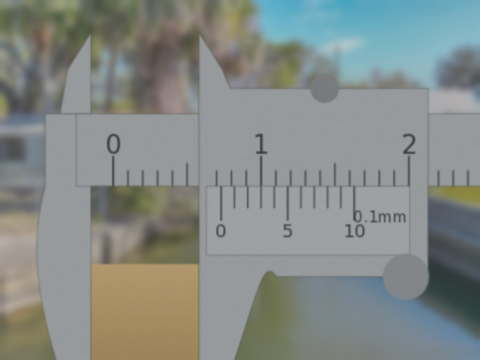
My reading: 7.3,mm
